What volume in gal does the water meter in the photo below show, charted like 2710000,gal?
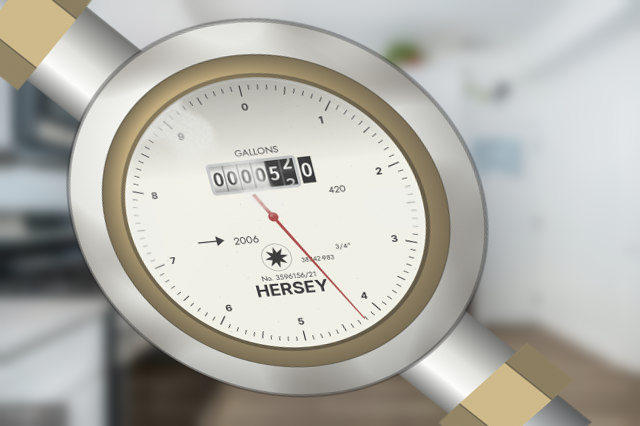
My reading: 524.2,gal
